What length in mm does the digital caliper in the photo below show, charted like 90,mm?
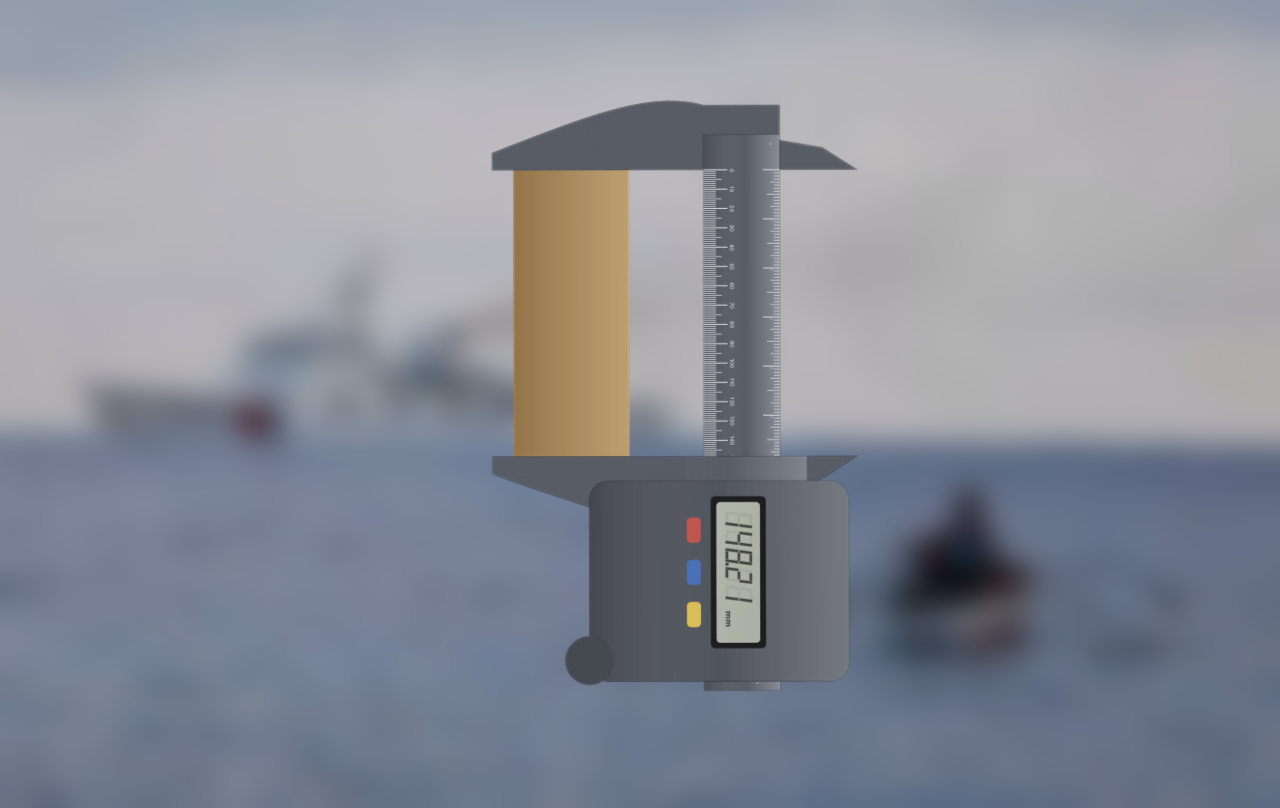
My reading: 148.21,mm
